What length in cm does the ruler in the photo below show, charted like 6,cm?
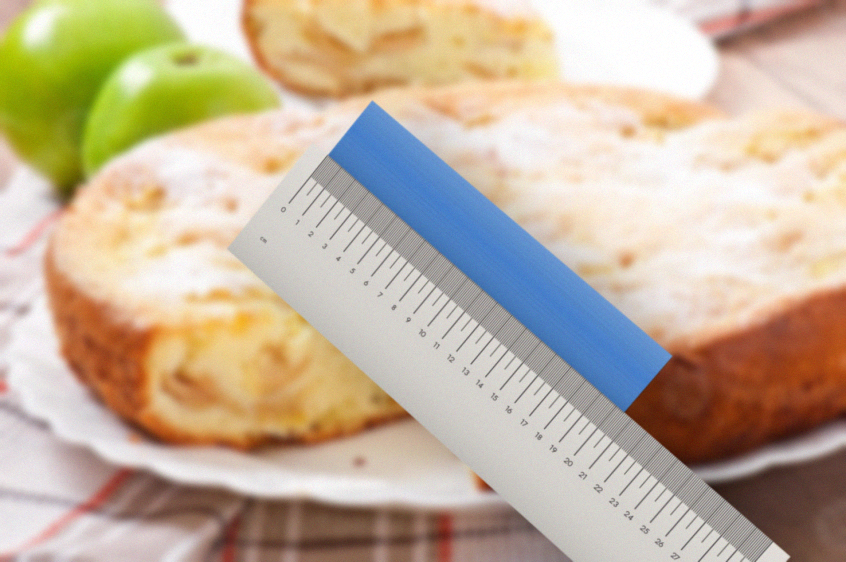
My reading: 20.5,cm
